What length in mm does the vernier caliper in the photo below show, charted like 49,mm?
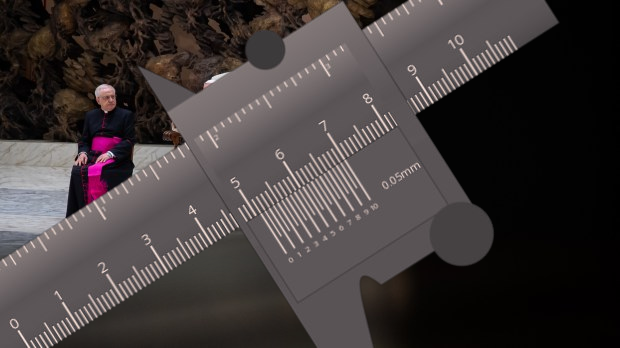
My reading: 51.0,mm
